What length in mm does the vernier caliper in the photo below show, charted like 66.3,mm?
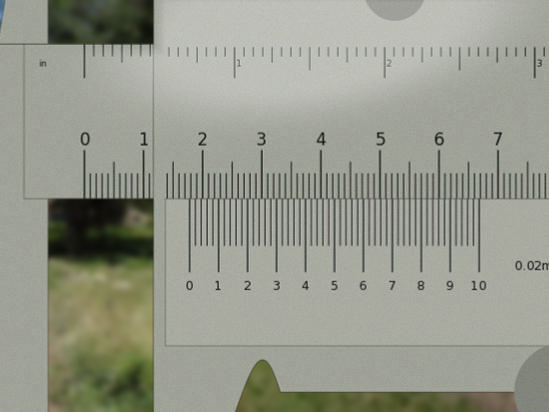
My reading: 17.8,mm
